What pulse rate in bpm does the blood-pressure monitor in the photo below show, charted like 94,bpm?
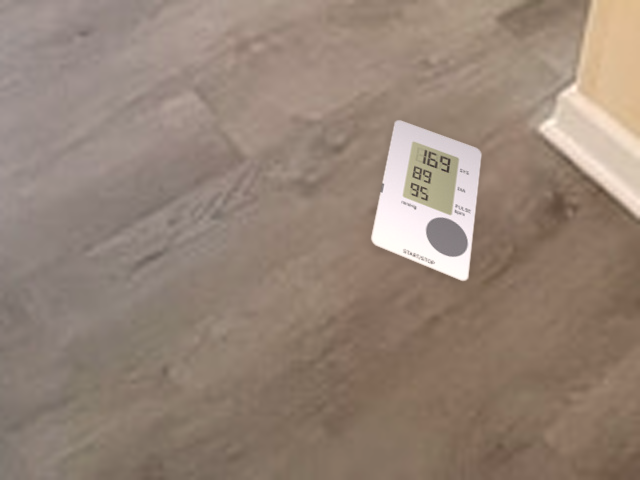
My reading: 95,bpm
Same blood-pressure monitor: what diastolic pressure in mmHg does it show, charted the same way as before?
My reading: 89,mmHg
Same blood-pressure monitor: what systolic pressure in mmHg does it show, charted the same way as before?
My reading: 169,mmHg
